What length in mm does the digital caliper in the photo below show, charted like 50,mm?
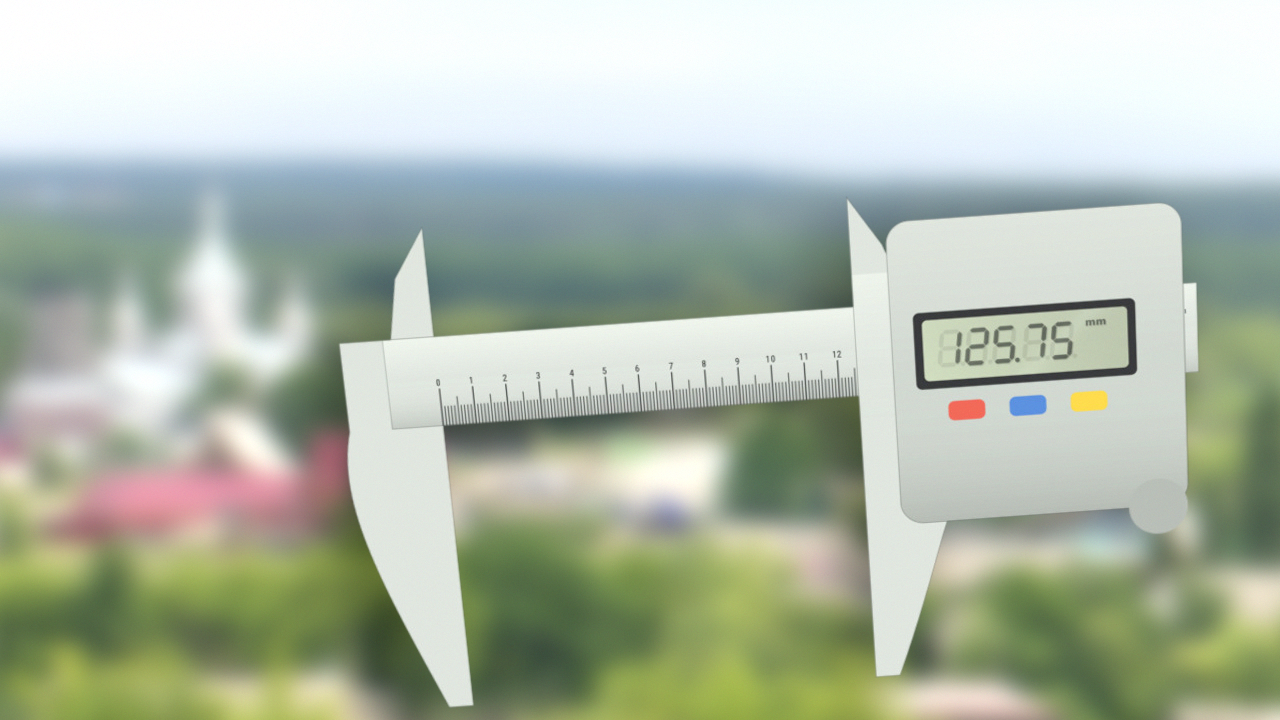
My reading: 125.75,mm
